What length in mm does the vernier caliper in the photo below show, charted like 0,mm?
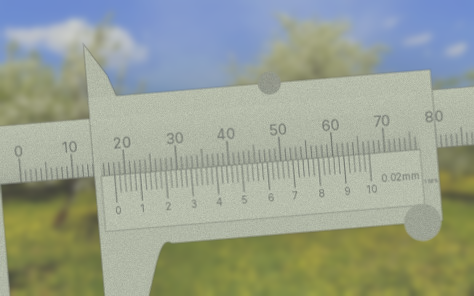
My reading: 18.0,mm
